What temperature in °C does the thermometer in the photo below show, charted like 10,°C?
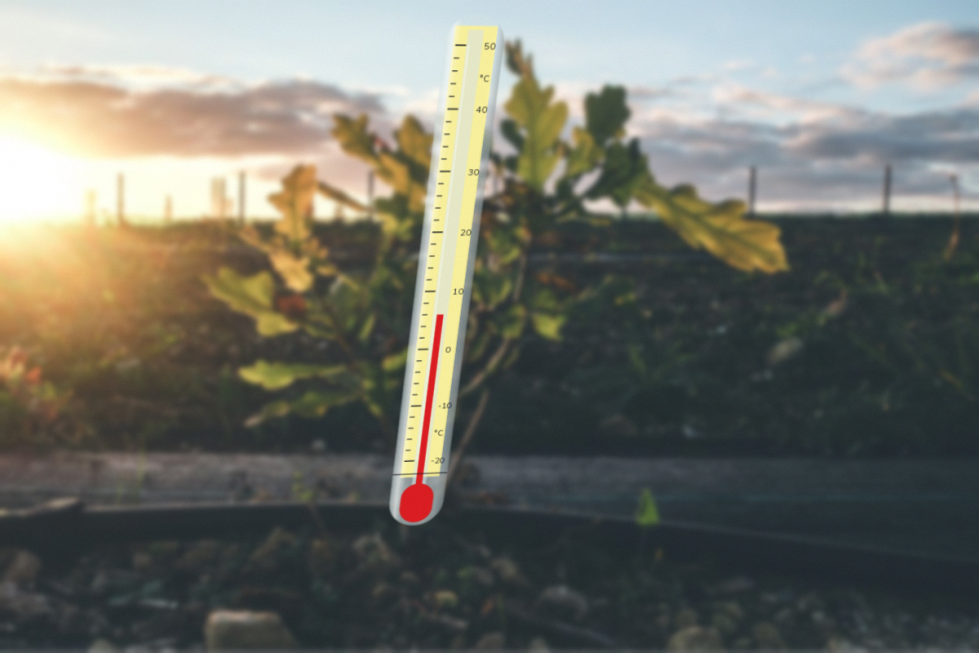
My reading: 6,°C
